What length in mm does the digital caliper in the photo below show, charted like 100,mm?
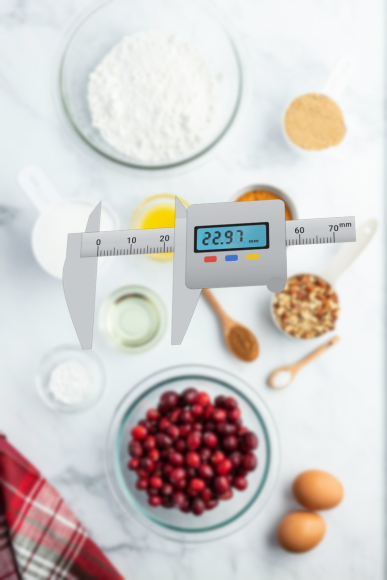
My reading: 22.97,mm
